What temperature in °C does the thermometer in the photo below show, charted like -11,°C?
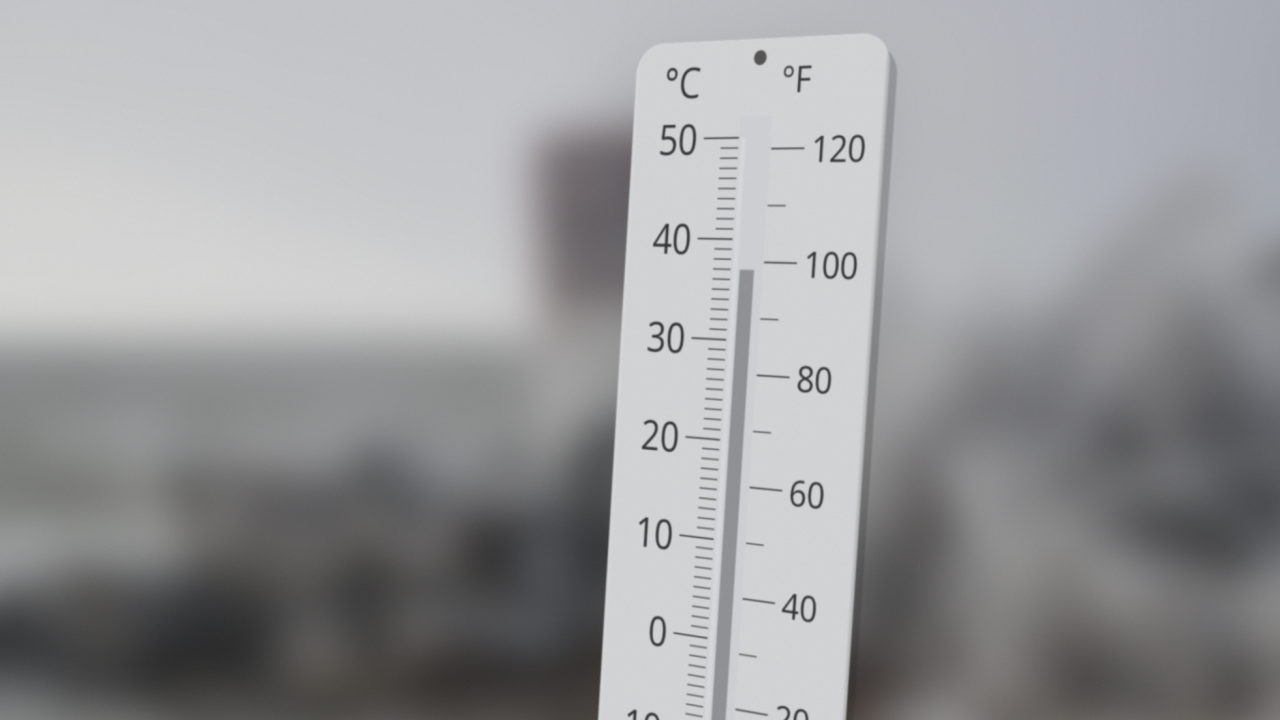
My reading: 37,°C
